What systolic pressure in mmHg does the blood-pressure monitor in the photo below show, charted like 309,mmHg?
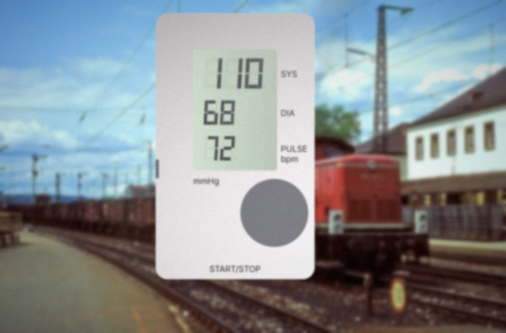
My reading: 110,mmHg
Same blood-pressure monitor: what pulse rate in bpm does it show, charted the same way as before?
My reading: 72,bpm
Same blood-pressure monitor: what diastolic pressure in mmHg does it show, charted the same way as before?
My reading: 68,mmHg
